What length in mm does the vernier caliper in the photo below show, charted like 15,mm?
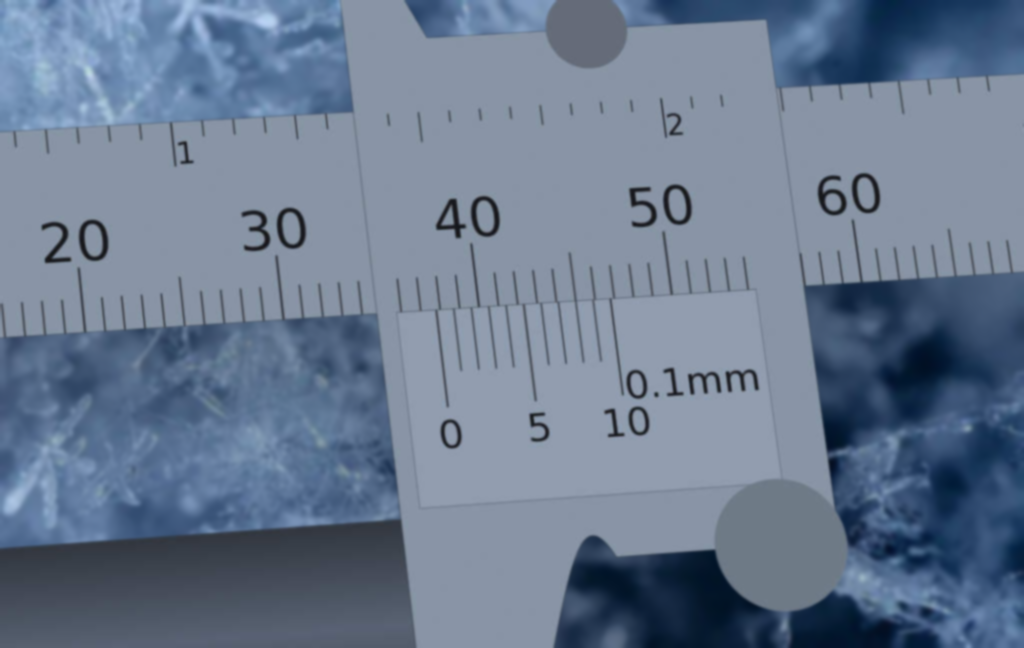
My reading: 37.8,mm
